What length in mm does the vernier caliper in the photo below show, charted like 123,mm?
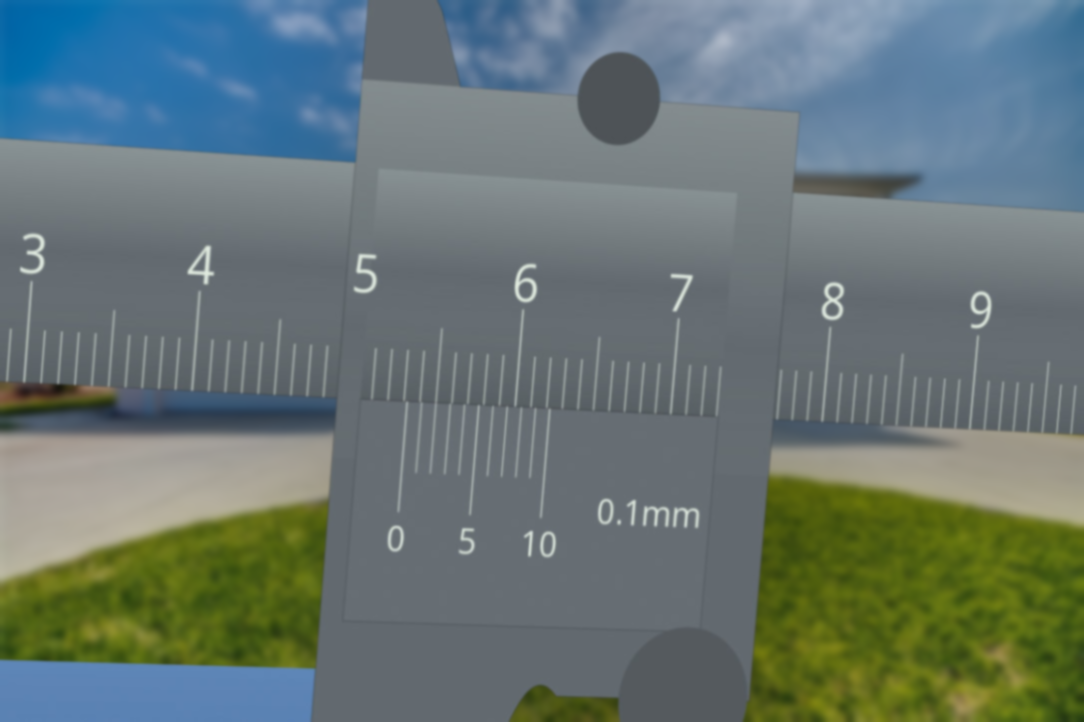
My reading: 53.2,mm
